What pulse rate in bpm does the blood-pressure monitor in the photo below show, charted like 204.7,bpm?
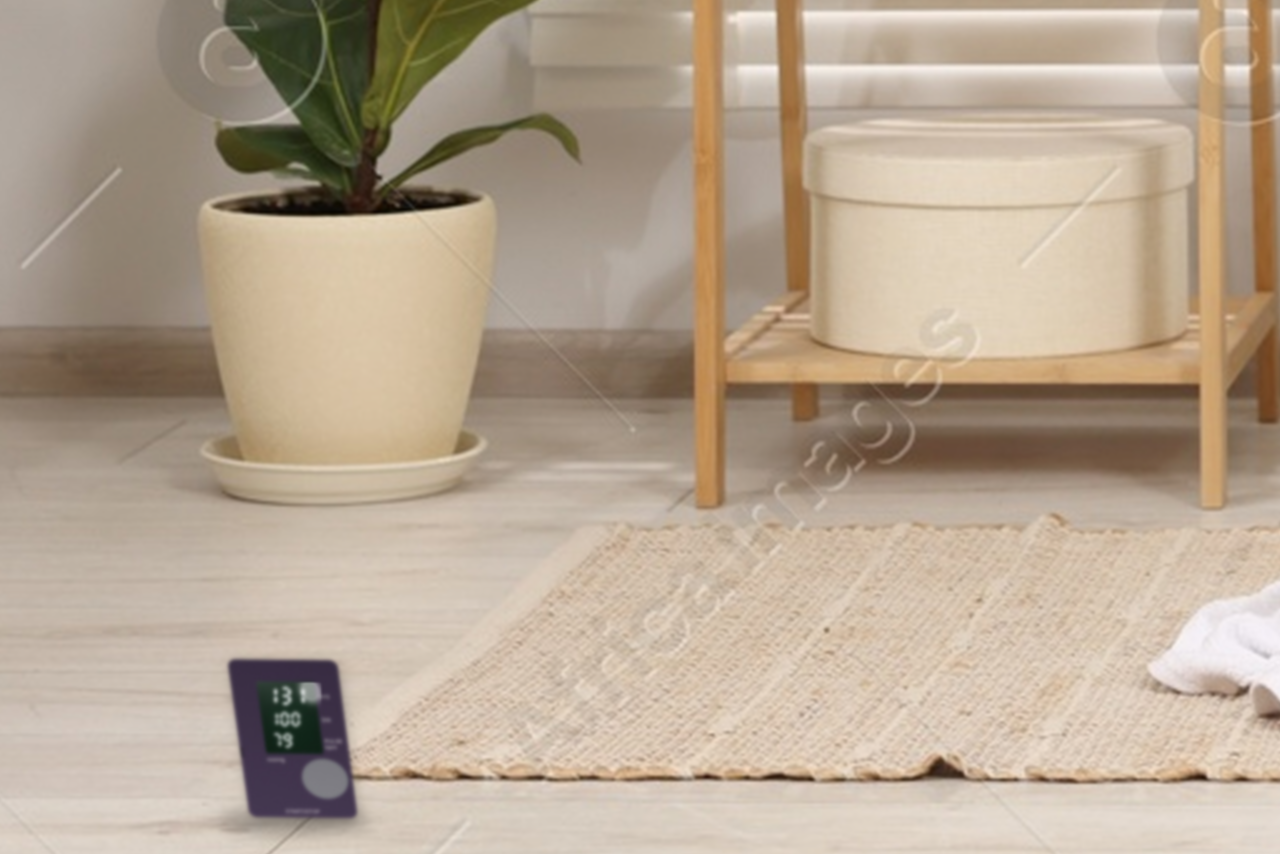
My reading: 79,bpm
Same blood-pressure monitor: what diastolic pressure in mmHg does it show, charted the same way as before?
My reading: 100,mmHg
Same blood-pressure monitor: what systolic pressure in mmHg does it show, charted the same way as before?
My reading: 131,mmHg
